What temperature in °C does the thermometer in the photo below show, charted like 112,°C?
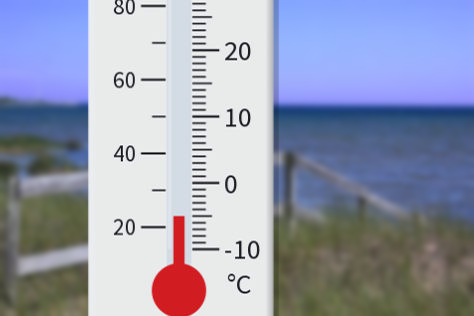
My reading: -5,°C
